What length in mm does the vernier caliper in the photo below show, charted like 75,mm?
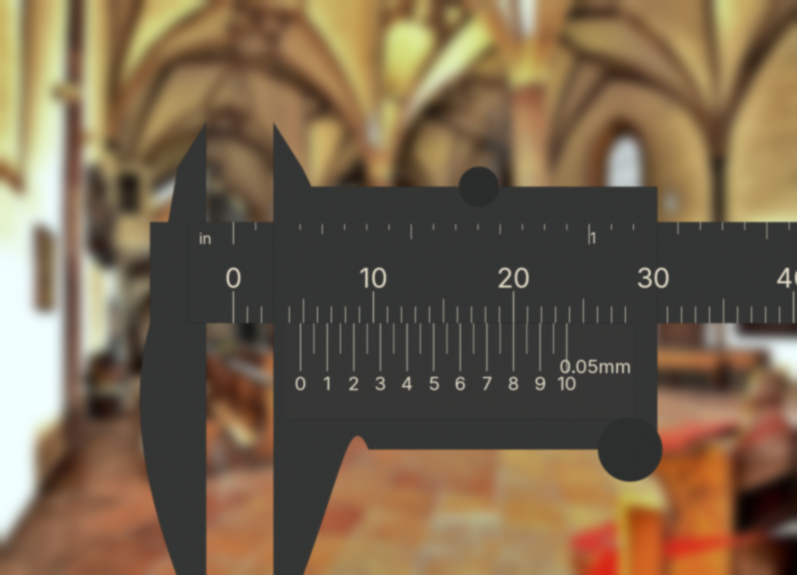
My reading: 4.8,mm
